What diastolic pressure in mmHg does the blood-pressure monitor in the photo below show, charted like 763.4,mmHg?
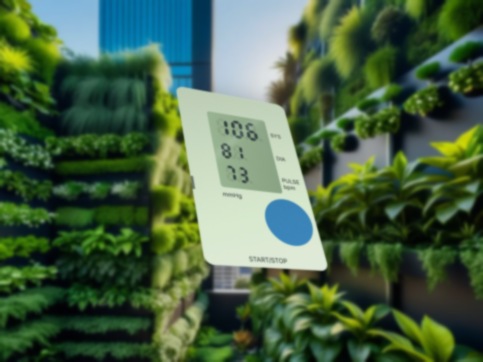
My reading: 81,mmHg
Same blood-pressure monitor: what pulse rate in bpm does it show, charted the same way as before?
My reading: 73,bpm
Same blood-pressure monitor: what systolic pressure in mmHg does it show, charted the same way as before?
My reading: 106,mmHg
